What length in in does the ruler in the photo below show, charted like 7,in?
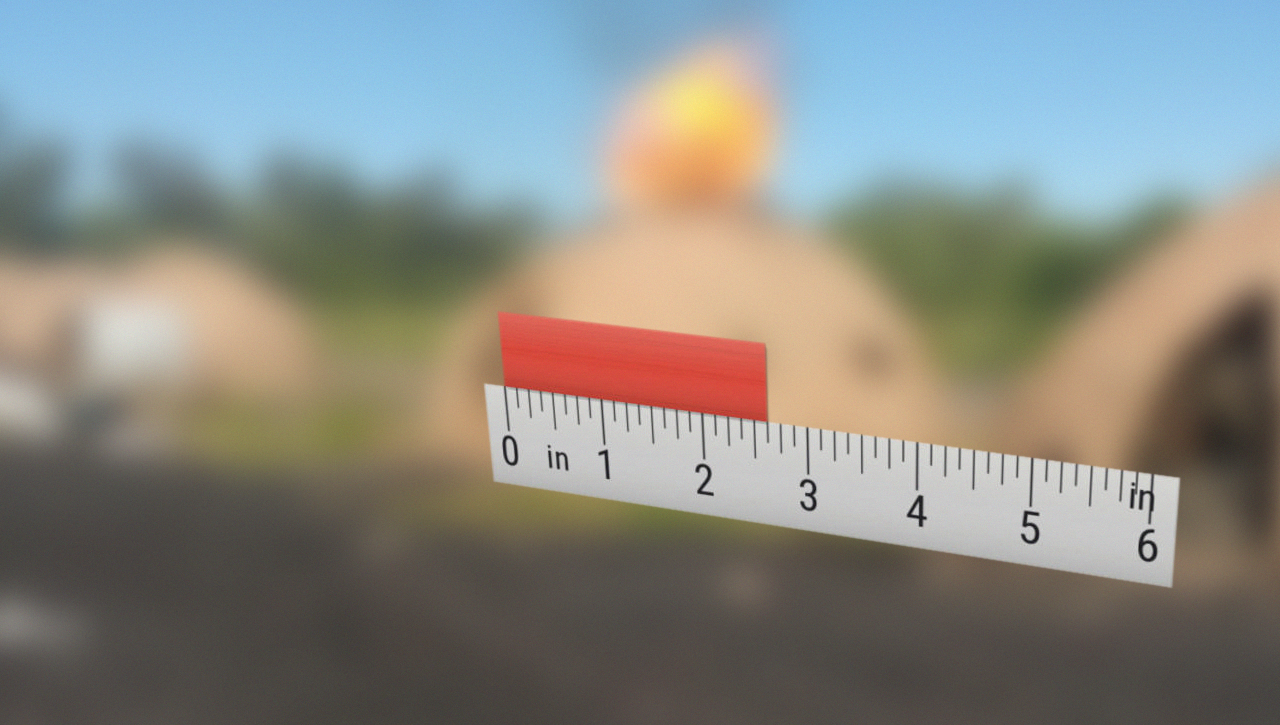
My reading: 2.625,in
